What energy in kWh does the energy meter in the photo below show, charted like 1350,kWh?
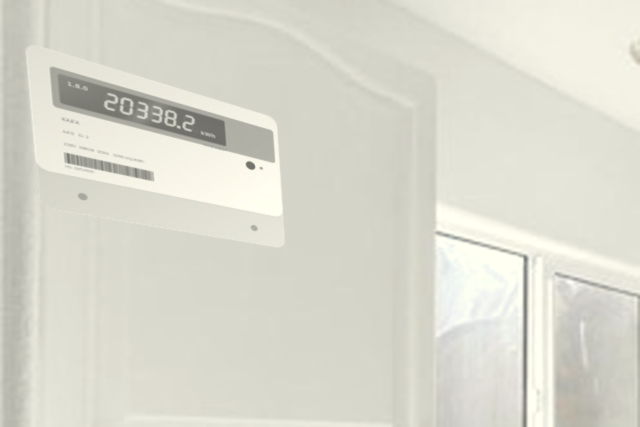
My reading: 20338.2,kWh
